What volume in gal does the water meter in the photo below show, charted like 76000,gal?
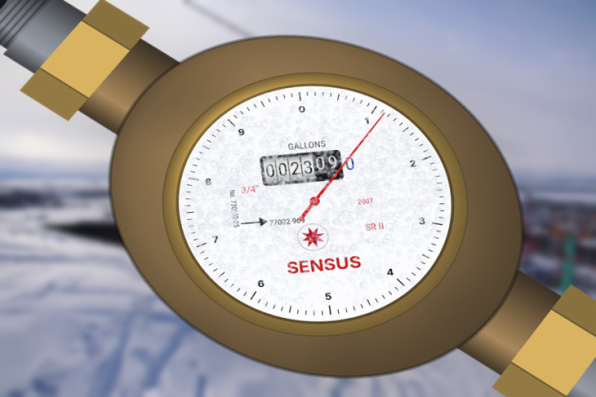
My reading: 23091.1,gal
